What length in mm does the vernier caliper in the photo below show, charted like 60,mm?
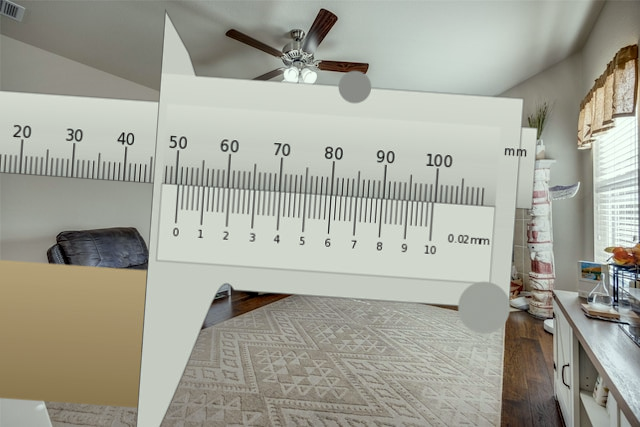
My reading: 50.5,mm
